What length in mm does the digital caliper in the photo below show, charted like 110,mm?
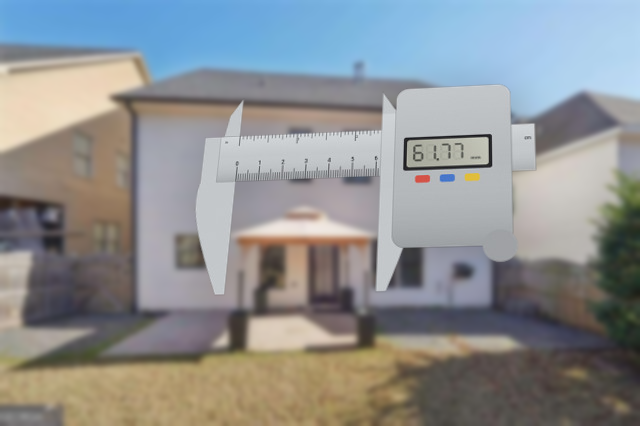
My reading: 61.77,mm
